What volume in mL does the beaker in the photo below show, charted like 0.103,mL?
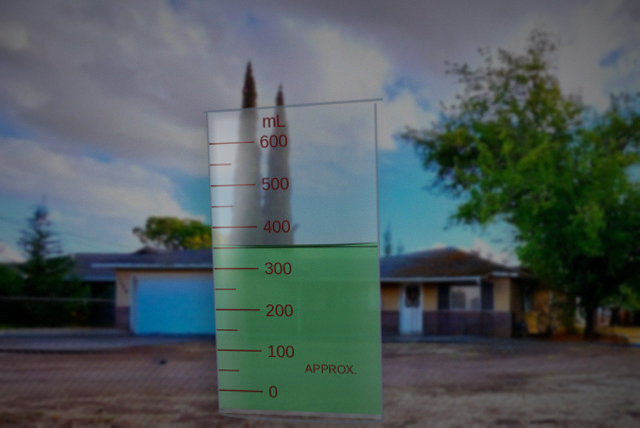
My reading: 350,mL
